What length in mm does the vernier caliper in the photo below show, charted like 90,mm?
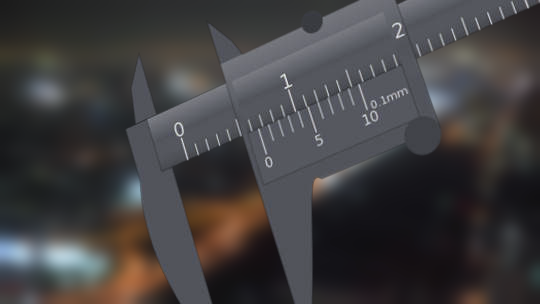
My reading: 6.6,mm
